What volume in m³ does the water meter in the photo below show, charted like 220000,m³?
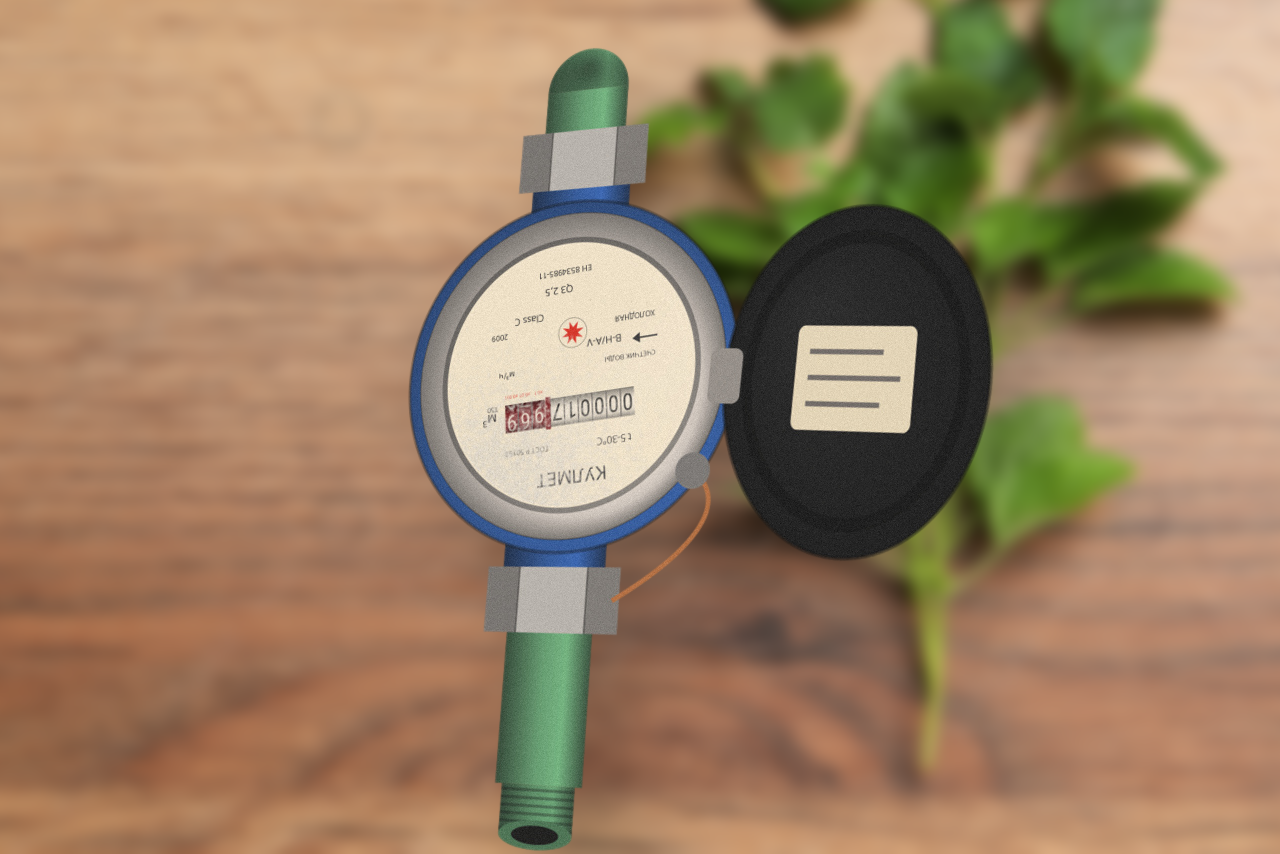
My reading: 17.969,m³
